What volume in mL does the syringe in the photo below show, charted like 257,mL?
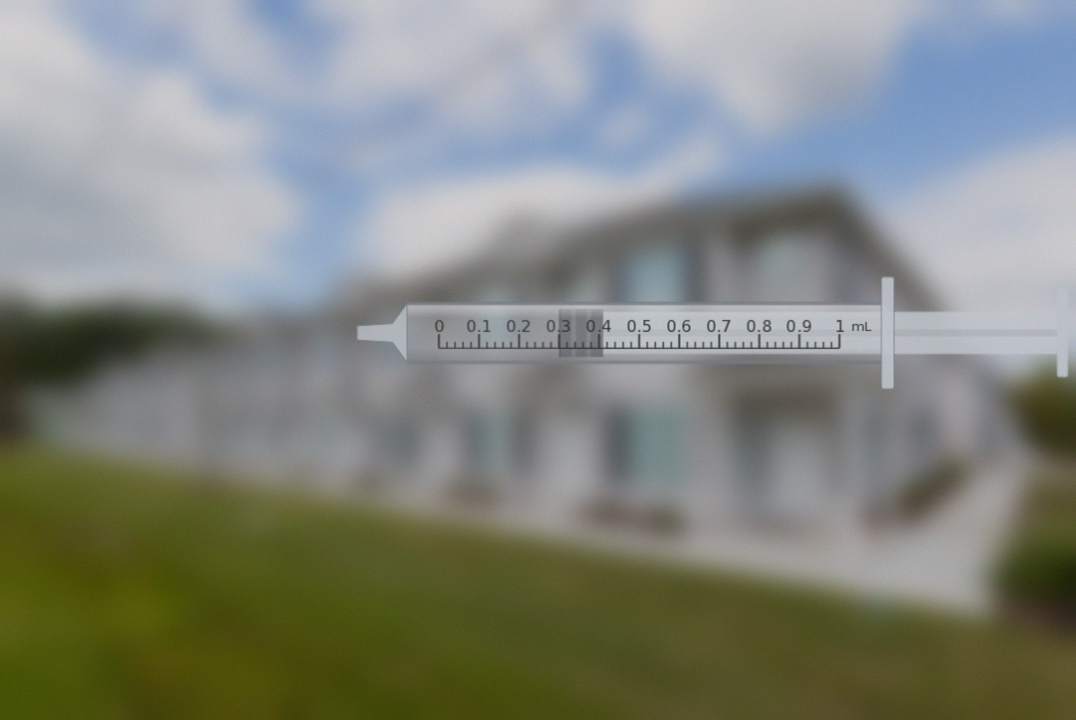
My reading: 0.3,mL
